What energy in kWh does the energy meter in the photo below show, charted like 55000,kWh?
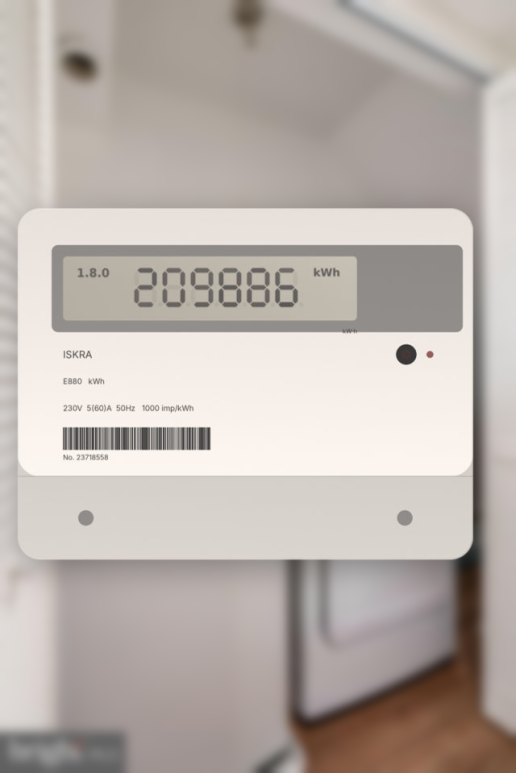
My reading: 209886,kWh
